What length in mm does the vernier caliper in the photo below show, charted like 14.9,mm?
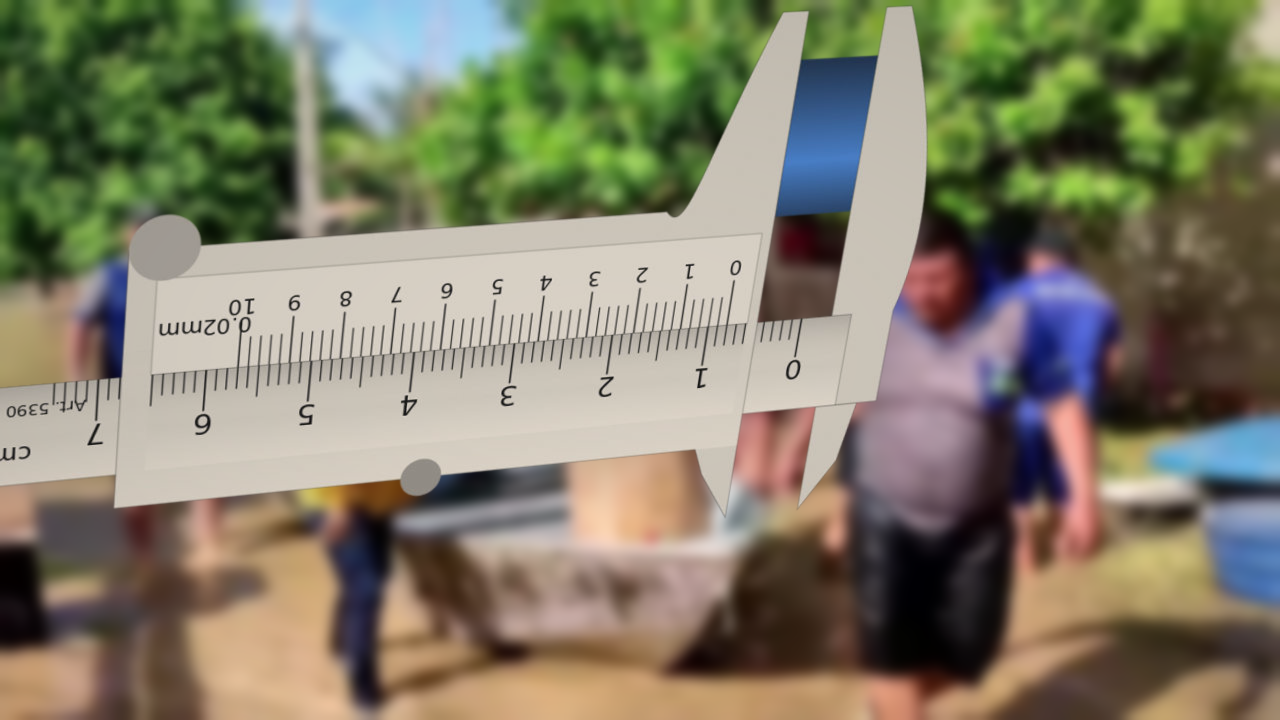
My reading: 8.0,mm
